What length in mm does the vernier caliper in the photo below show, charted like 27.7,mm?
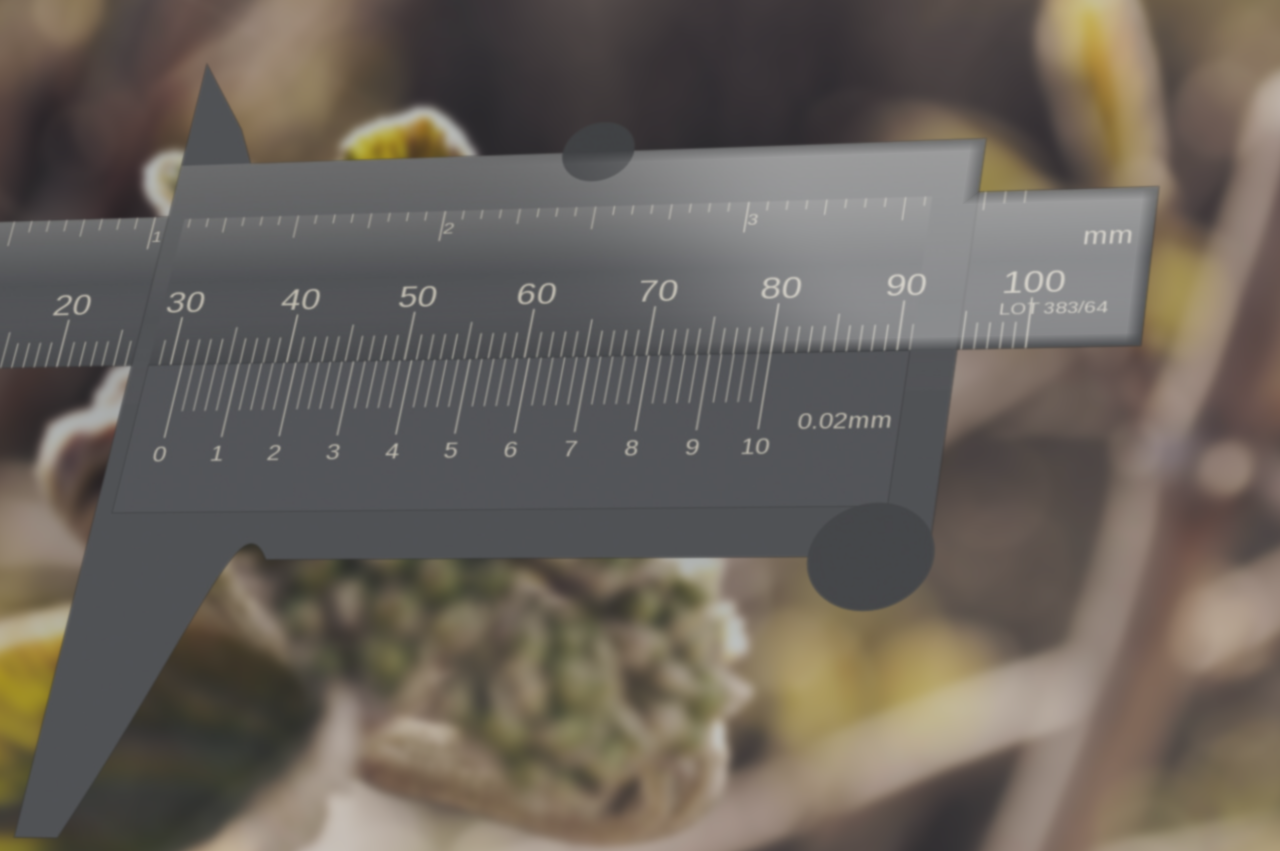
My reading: 31.0,mm
